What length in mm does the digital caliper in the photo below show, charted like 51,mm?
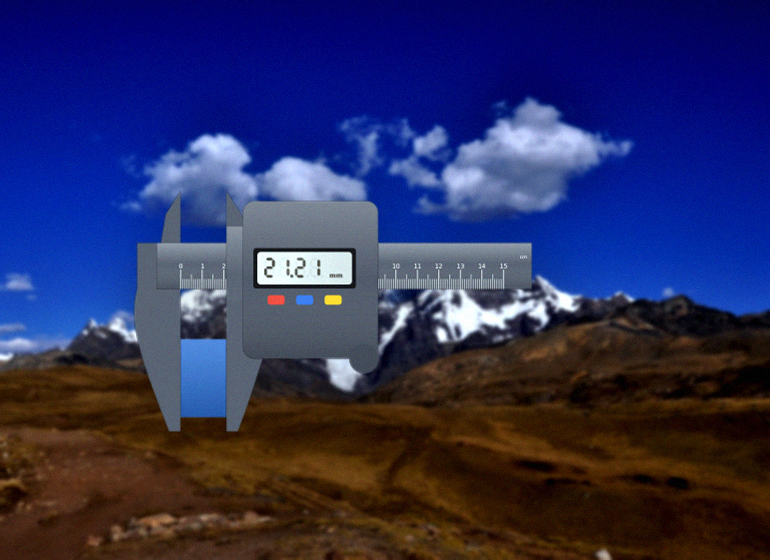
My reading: 21.21,mm
